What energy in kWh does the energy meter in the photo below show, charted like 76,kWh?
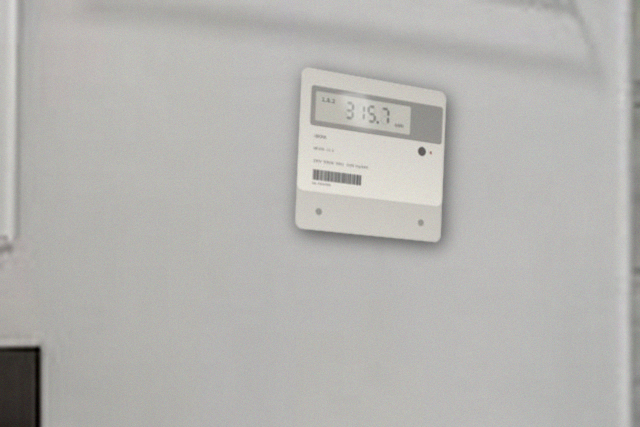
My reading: 315.7,kWh
